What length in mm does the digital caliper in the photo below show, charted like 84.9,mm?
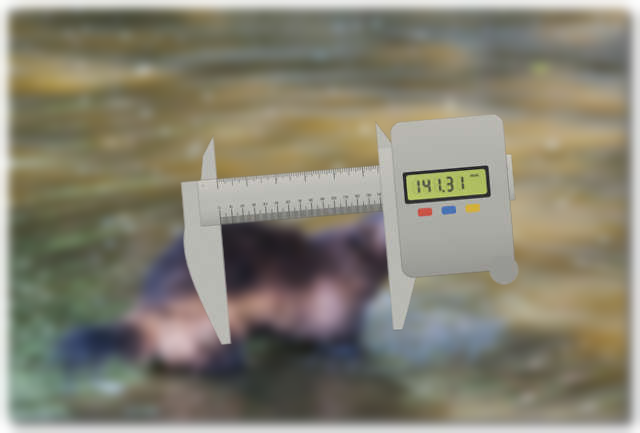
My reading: 141.31,mm
